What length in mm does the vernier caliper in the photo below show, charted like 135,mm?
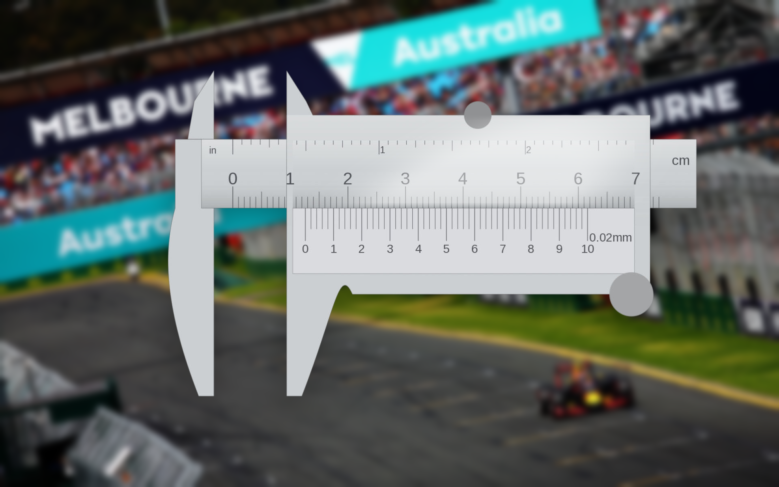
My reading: 12.6,mm
